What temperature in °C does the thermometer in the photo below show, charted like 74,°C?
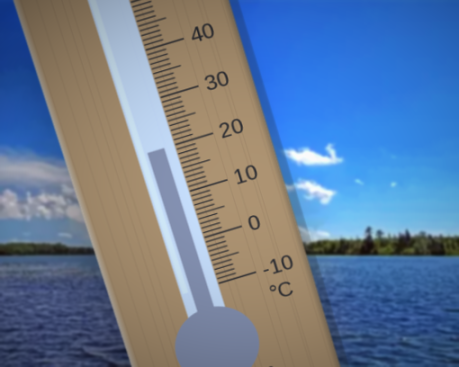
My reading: 20,°C
